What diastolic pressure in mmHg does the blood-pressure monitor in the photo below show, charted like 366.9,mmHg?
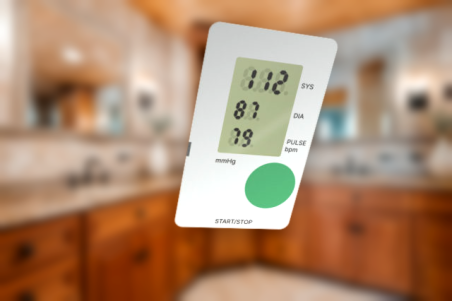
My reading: 87,mmHg
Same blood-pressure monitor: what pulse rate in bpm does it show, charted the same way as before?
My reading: 79,bpm
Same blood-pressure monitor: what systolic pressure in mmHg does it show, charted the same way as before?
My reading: 112,mmHg
